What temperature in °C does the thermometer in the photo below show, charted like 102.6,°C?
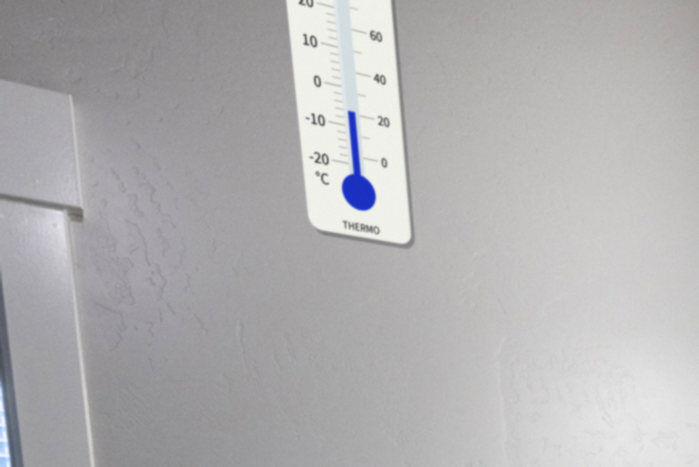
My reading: -6,°C
